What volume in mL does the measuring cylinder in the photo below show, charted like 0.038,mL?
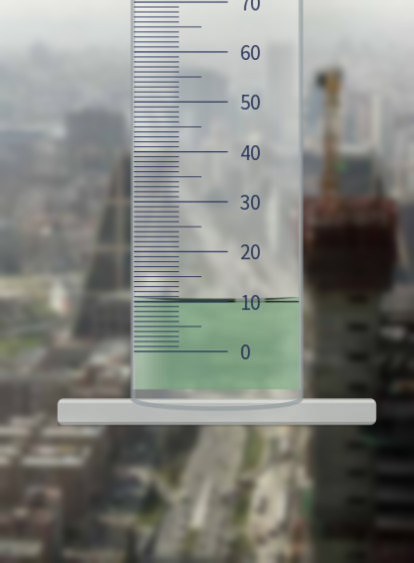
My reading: 10,mL
